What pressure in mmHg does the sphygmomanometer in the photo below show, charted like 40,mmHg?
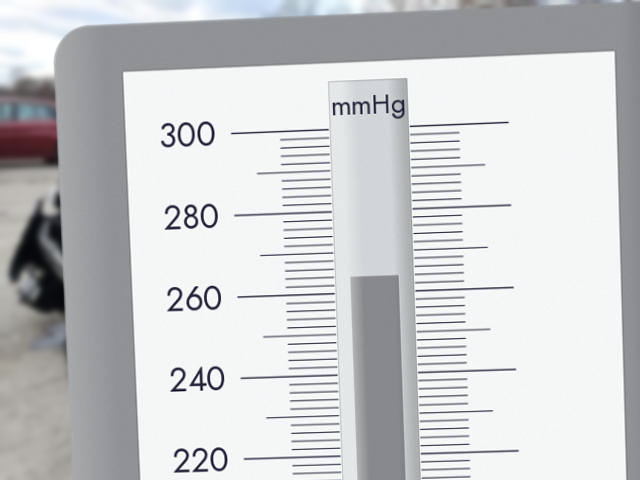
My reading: 264,mmHg
